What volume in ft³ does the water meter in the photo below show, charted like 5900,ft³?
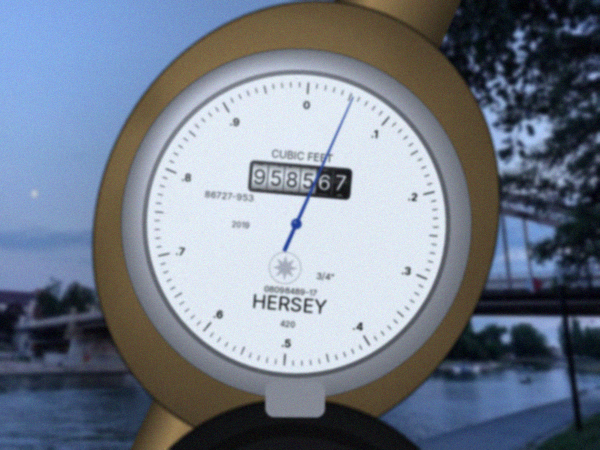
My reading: 958567.05,ft³
